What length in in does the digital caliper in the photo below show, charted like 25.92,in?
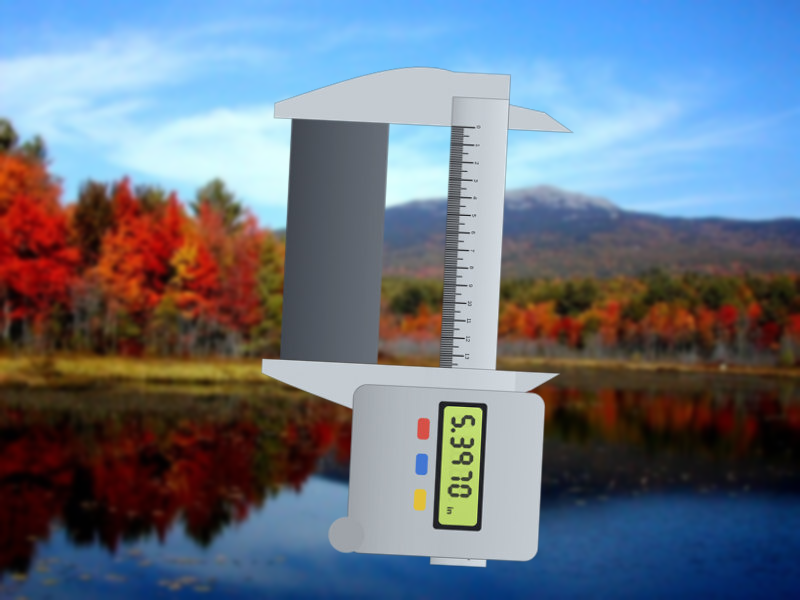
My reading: 5.3970,in
